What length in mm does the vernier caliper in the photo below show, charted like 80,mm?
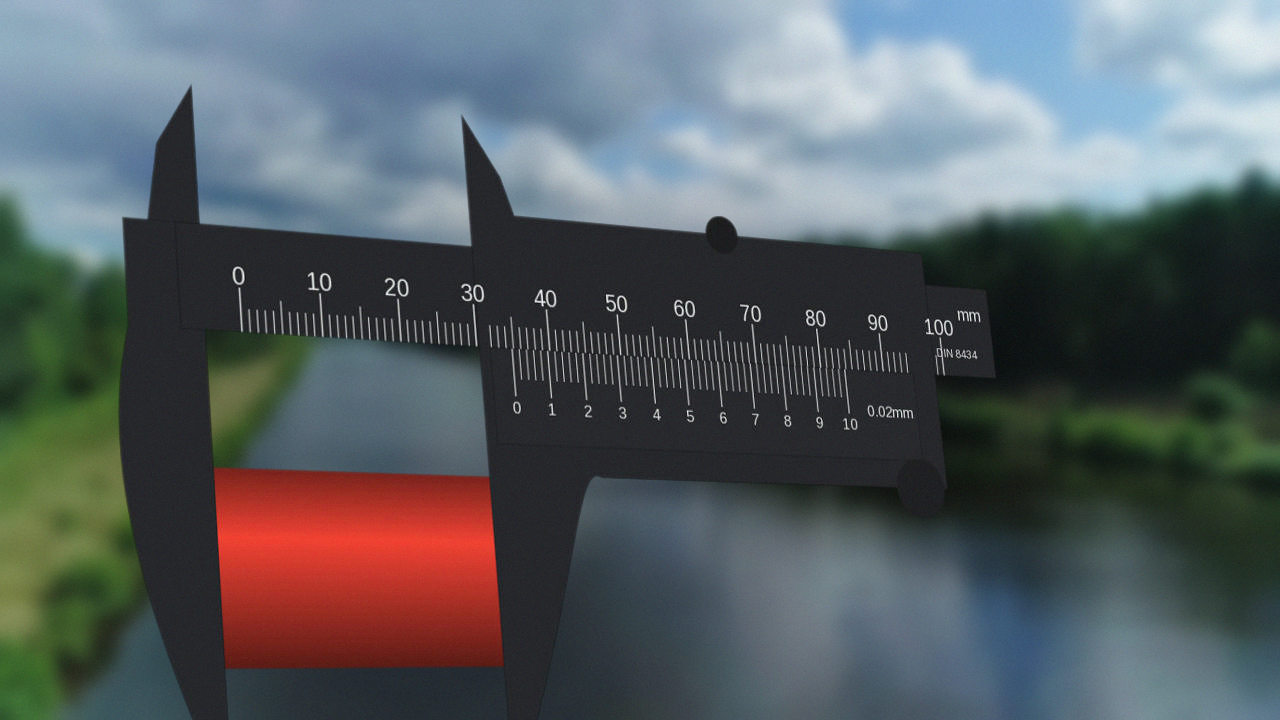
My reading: 34.8,mm
